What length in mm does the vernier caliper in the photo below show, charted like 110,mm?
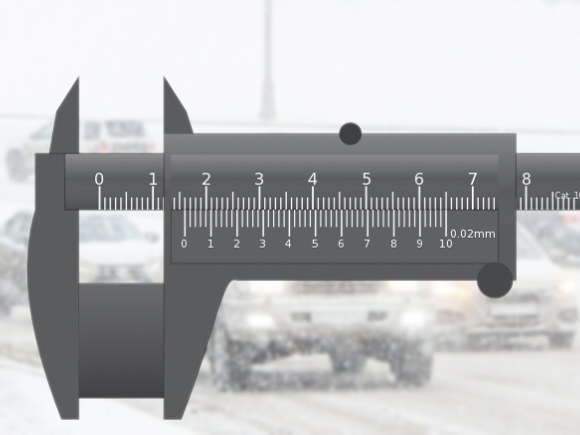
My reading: 16.0,mm
